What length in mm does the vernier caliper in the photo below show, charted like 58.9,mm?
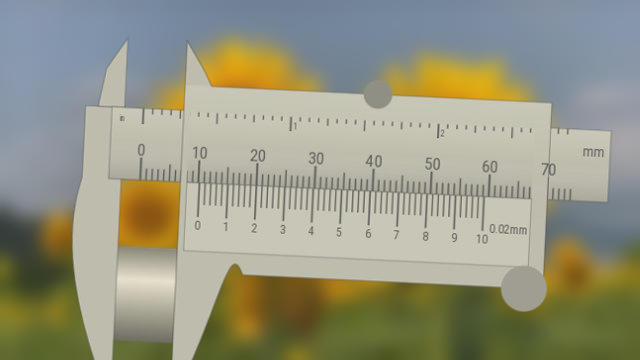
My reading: 10.2,mm
